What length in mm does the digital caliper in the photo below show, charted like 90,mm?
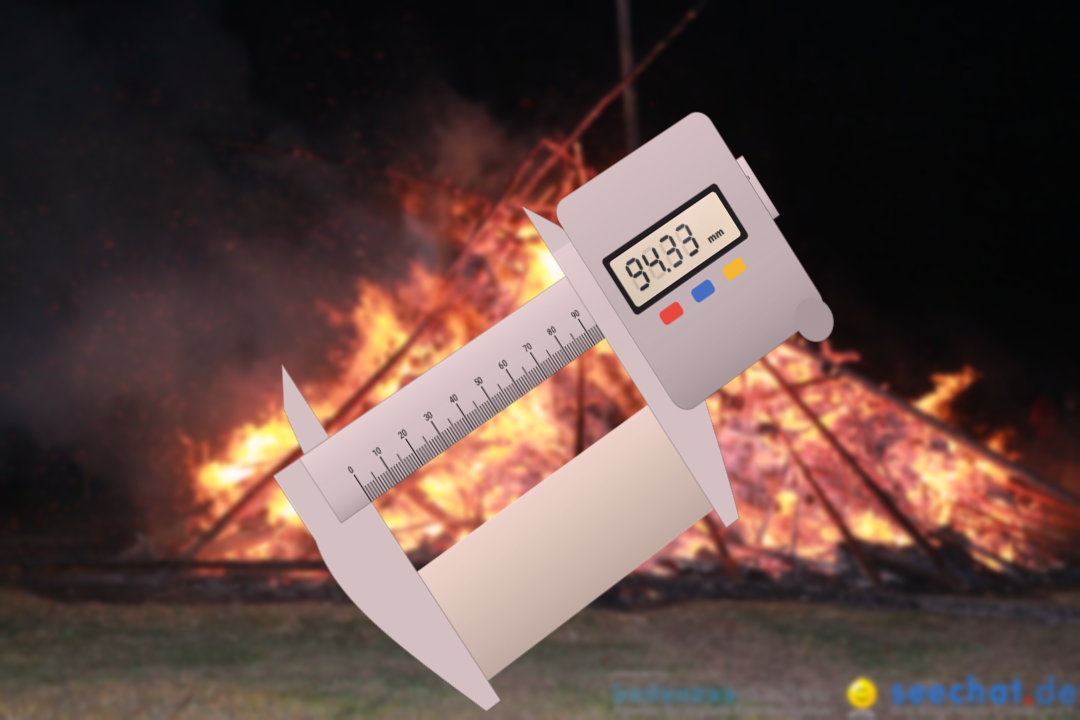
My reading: 94.33,mm
